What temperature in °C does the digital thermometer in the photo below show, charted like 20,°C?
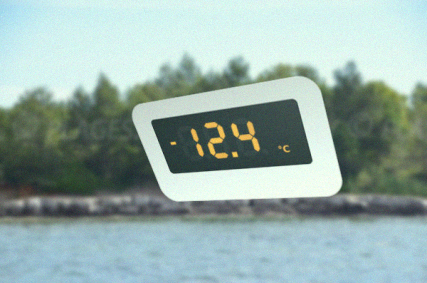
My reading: -12.4,°C
